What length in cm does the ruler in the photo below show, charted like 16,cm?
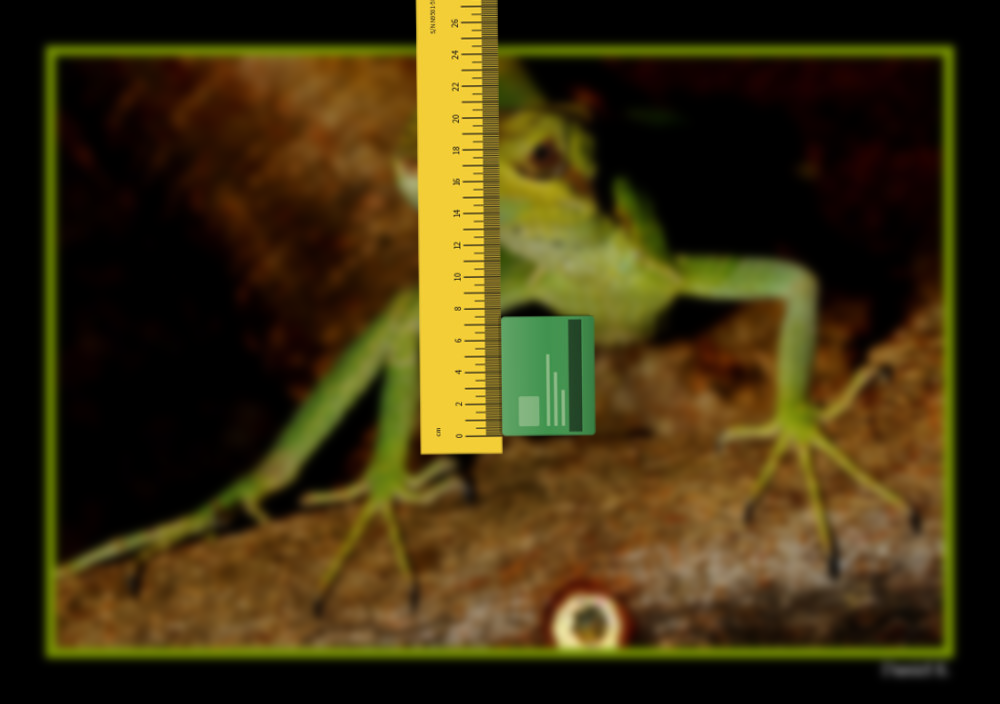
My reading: 7.5,cm
